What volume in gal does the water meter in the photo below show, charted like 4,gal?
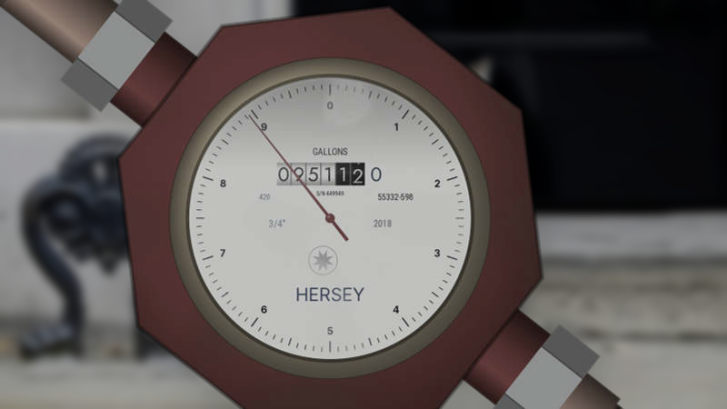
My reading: 951118.9,gal
